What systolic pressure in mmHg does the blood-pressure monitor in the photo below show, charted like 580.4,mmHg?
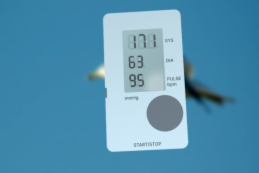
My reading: 171,mmHg
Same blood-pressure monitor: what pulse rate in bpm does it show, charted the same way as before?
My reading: 95,bpm
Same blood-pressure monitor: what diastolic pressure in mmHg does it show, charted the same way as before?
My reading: 63,mmHg
